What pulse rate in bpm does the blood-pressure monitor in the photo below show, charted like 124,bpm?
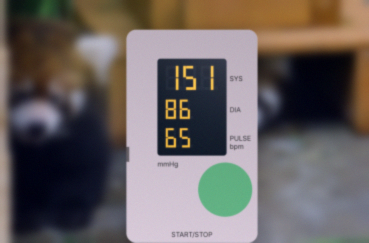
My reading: 65,bpm
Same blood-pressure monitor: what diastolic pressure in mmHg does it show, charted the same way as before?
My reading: 86,mmHg
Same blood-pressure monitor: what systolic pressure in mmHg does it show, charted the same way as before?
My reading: 151,mmHg
